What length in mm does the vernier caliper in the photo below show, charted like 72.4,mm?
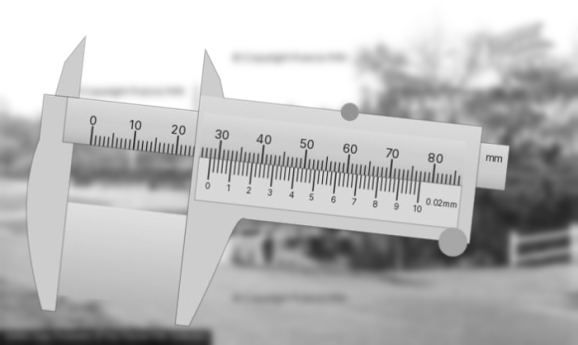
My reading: 28.0,mm
